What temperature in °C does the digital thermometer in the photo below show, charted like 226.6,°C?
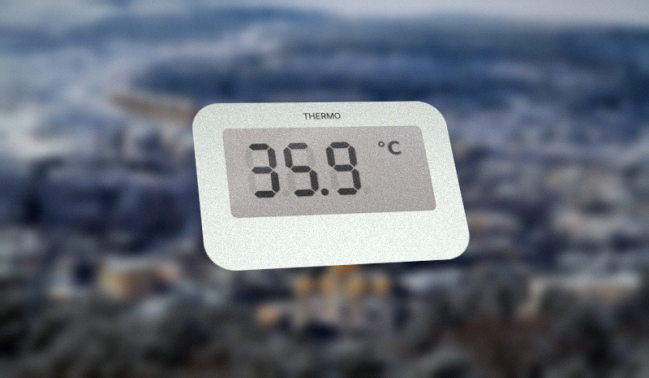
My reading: 35.9,°C
